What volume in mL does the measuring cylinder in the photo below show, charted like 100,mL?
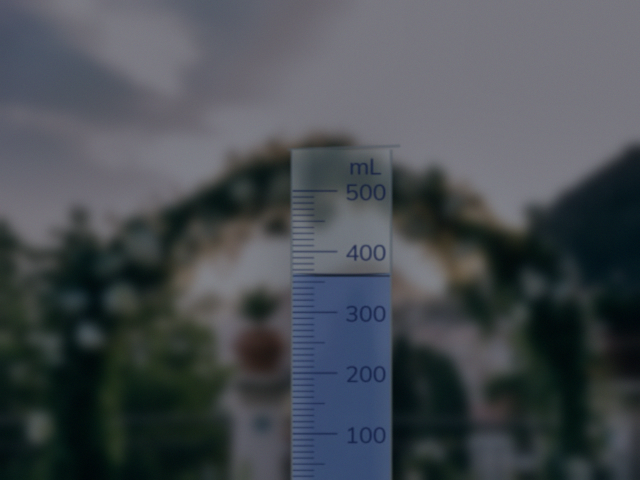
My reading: 360,mL
